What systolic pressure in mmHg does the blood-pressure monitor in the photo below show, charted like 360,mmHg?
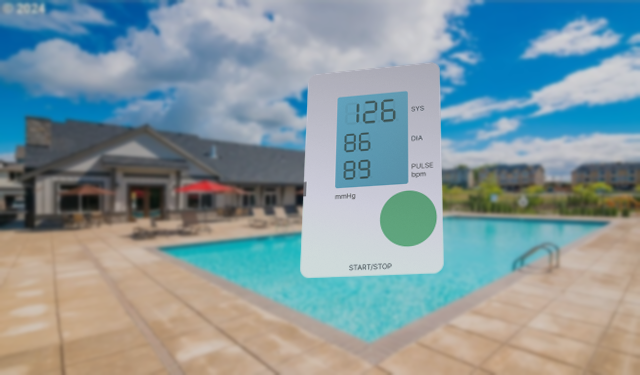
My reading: 126,mmHg
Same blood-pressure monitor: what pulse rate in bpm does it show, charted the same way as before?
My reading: 89,bpm
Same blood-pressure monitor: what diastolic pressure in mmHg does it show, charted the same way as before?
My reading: 86,mmHg
